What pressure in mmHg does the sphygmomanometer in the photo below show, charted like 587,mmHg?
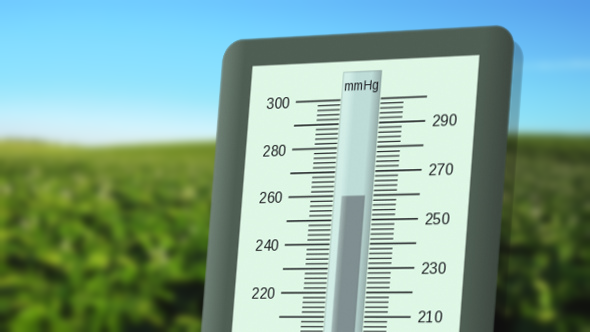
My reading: 260,mmHg
